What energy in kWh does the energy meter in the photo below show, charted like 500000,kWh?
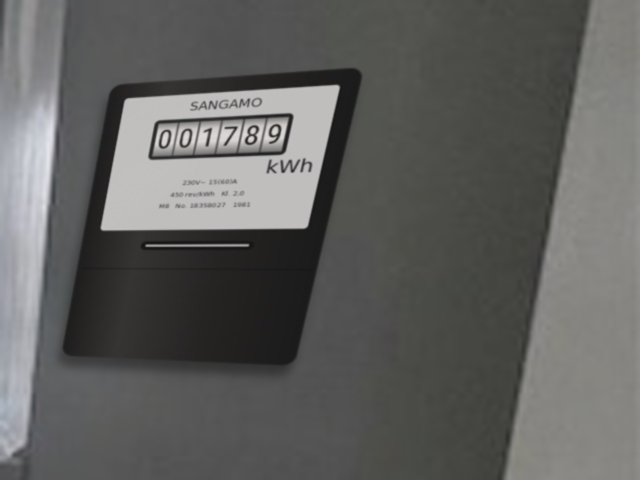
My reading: 1789,kWh
